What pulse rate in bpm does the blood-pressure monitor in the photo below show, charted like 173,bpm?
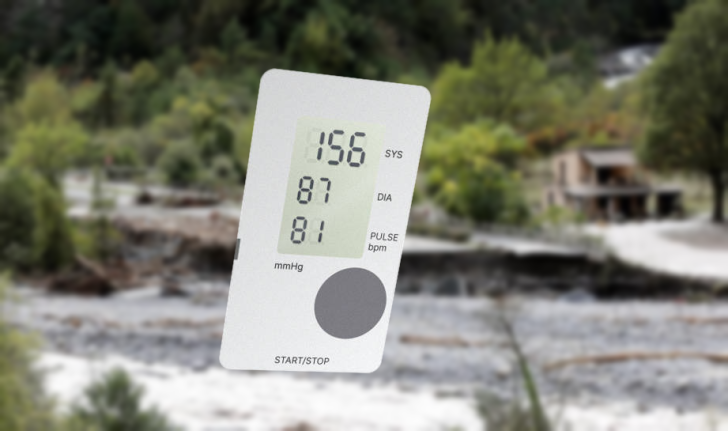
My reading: 81,bpm
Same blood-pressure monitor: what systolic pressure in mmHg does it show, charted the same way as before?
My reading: 156,mmHg
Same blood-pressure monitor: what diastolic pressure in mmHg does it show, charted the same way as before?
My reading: 87,mmHg
